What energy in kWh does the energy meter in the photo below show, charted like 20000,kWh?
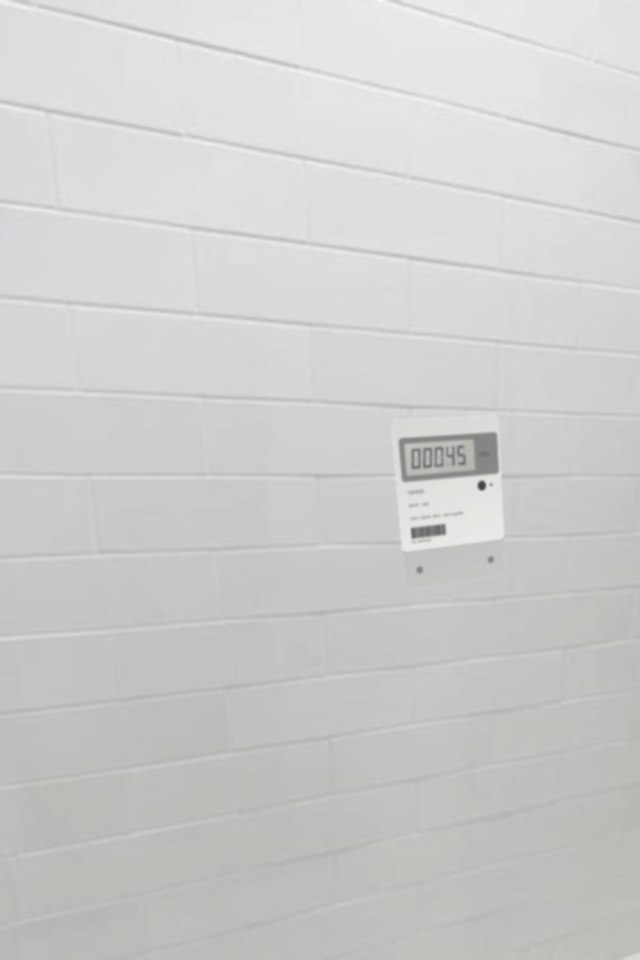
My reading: 45,kWh
